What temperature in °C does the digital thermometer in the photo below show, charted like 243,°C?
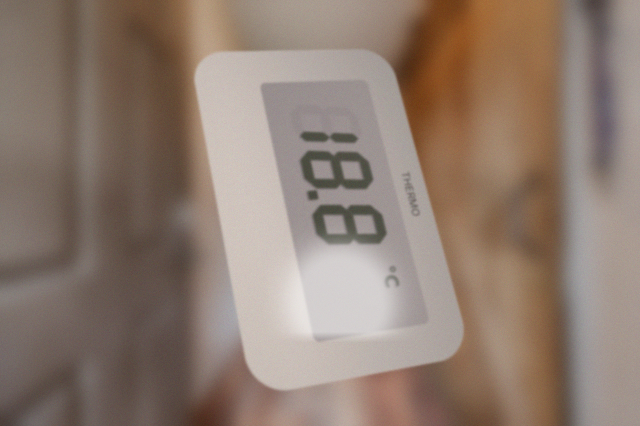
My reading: 18.8,°C
